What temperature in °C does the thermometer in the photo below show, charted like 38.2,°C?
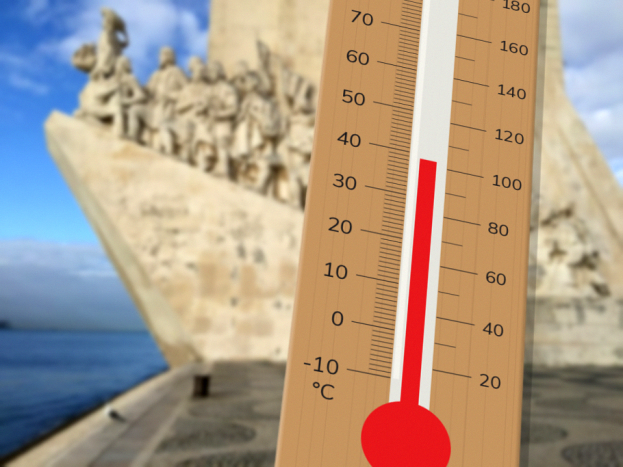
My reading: 39,°C
